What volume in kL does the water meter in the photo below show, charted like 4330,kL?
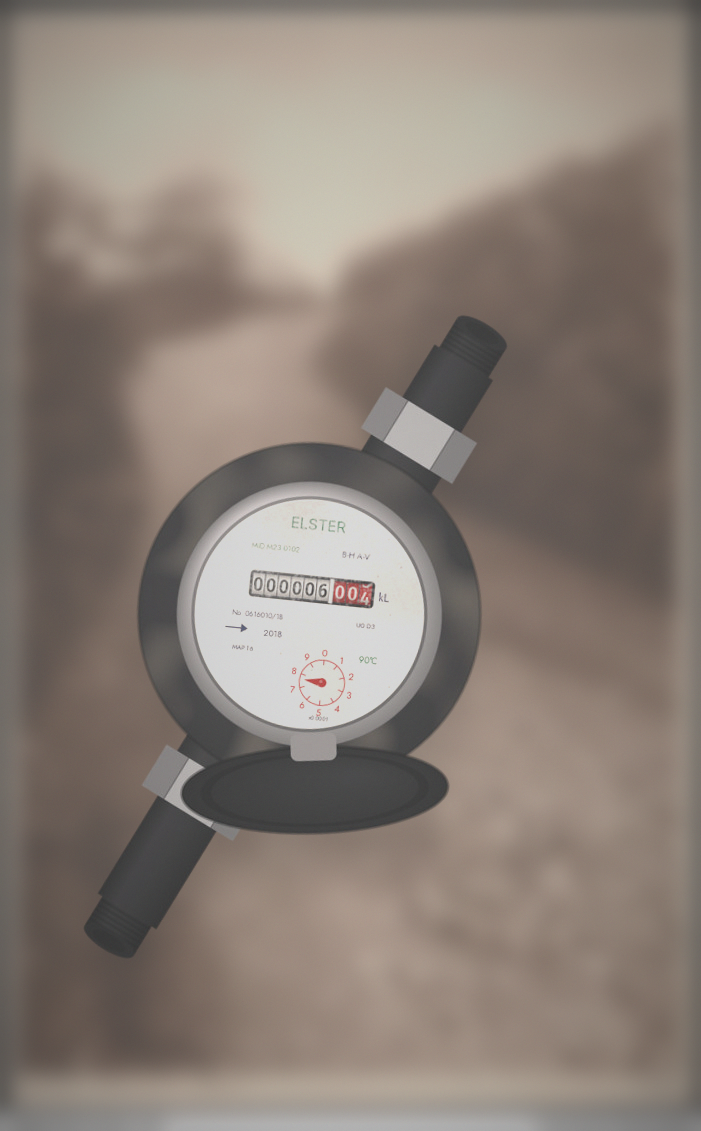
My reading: 6.0037,kL
